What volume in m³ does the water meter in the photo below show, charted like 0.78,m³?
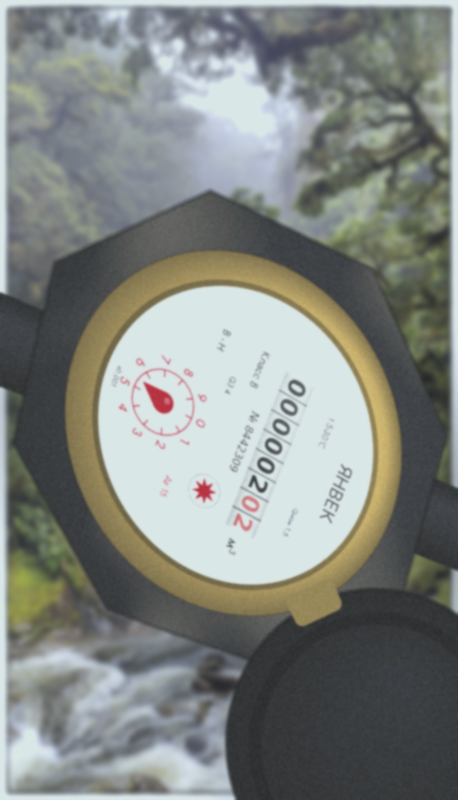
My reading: 2.025,m³
